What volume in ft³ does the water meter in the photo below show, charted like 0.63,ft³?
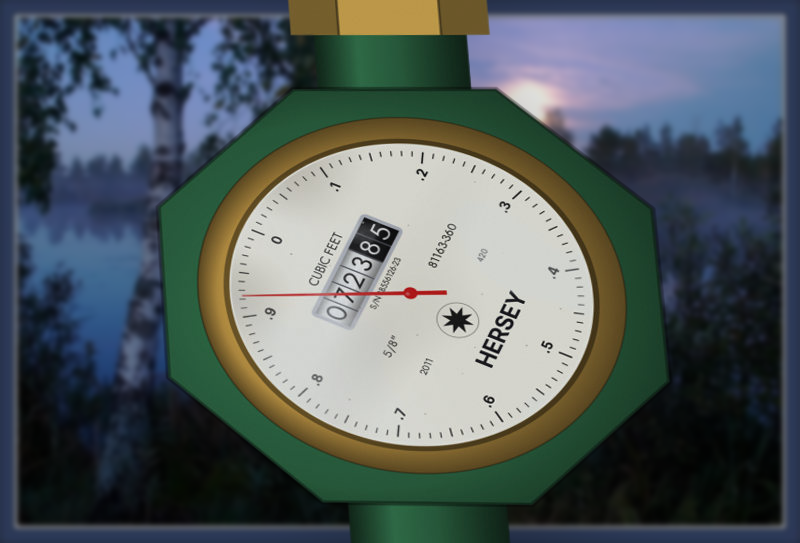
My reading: 72384.92,ft³
